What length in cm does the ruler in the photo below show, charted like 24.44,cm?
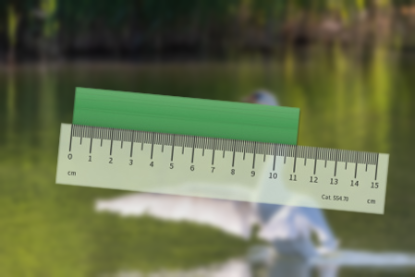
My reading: 11,cm
